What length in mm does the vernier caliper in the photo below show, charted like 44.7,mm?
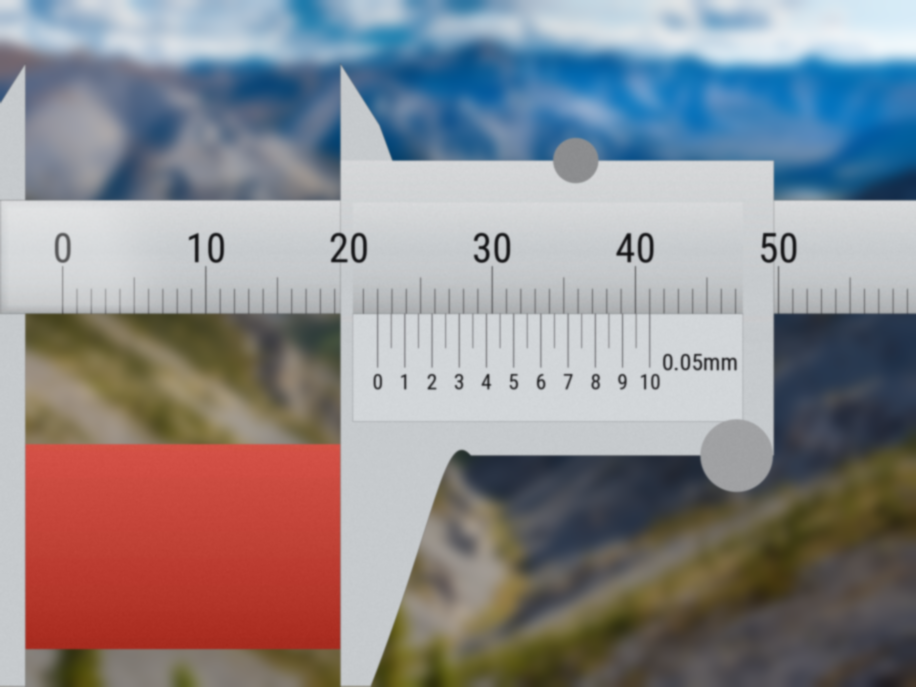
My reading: 22.0,mm
